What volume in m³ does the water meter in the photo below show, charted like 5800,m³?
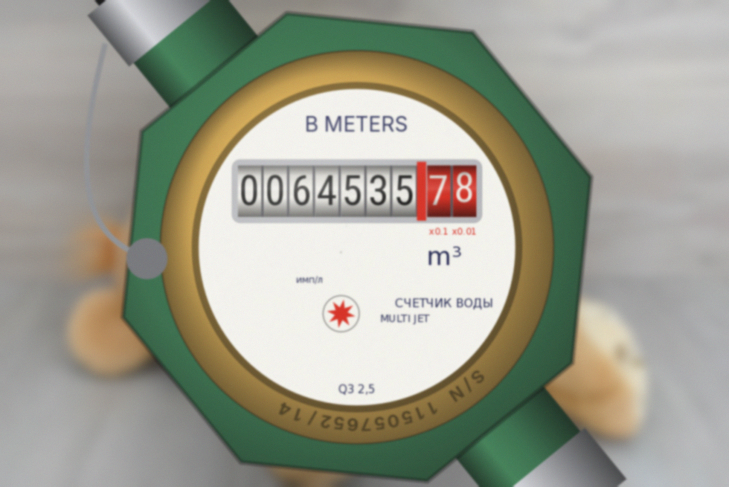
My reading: 64535.78,m³
